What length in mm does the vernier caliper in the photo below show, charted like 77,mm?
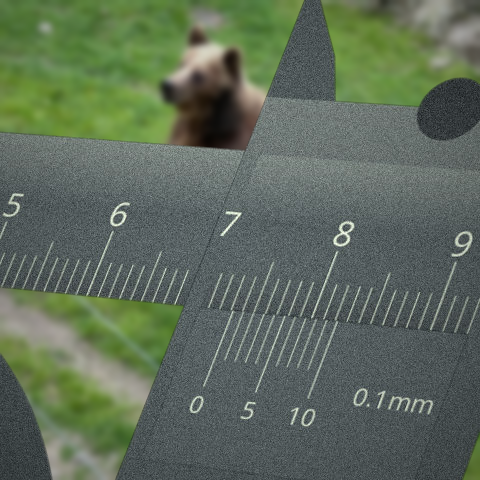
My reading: 73.2,mm
